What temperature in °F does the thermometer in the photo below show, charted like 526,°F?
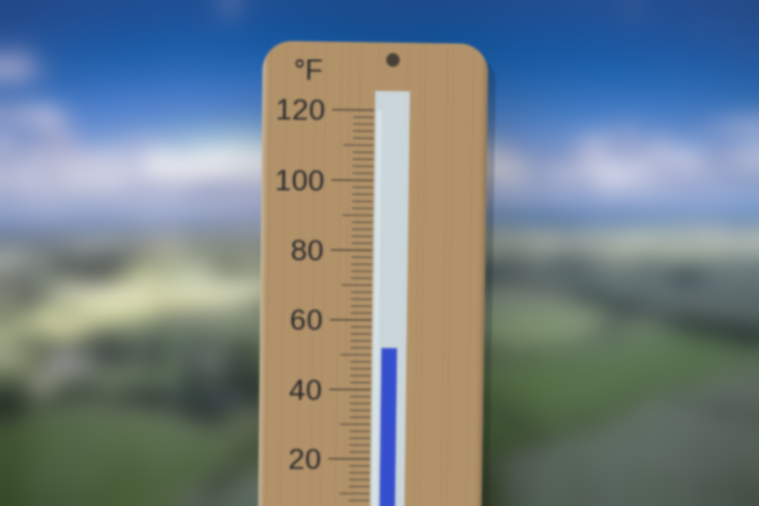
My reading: 52,°F
